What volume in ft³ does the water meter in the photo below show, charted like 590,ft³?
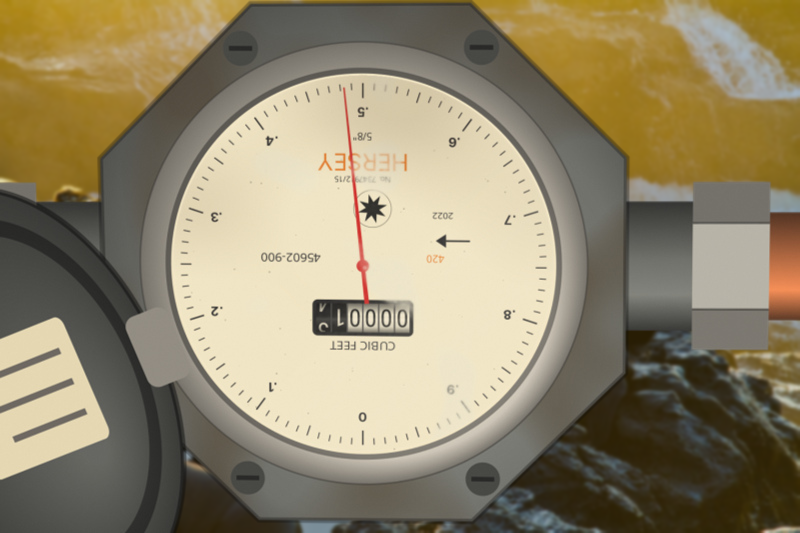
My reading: 13.48,ft³
